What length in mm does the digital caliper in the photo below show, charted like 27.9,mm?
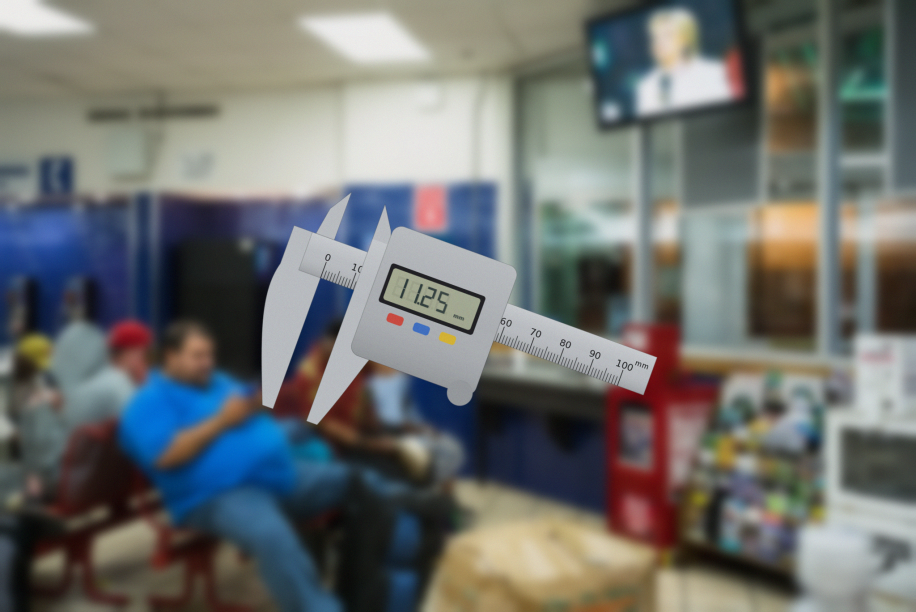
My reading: 11.25,mm
